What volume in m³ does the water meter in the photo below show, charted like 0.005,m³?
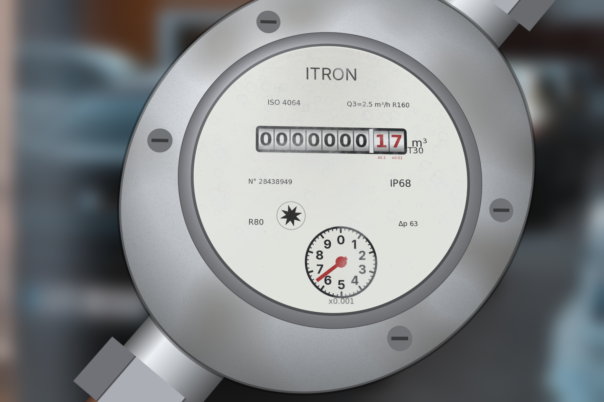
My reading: 0.176,m³
